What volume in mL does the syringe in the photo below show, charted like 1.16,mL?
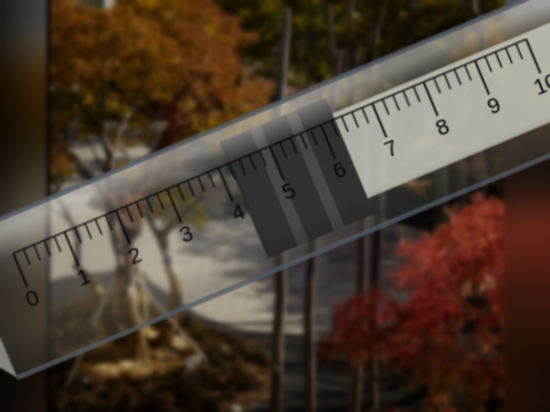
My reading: 4.2,mL
